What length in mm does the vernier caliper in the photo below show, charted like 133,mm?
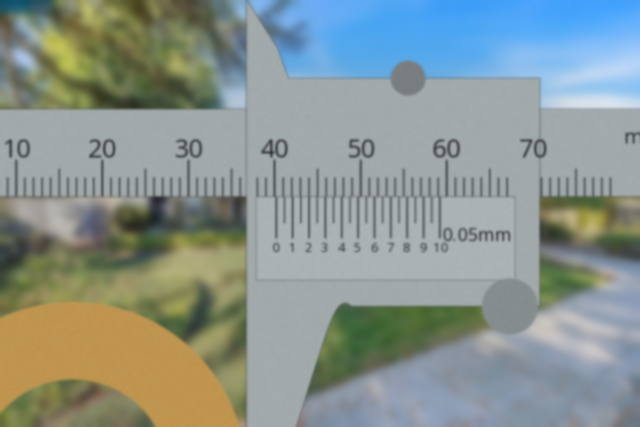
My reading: 40.2,mm
